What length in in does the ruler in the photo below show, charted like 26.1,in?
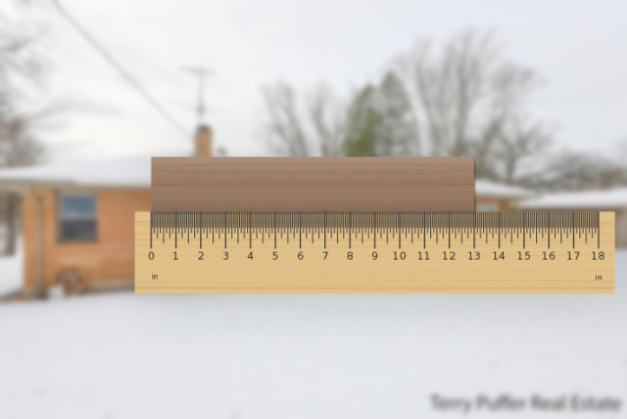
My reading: 13,in
